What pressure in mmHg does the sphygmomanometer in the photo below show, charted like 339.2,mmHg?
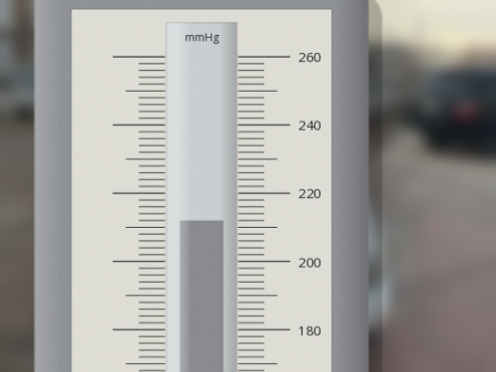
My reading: 212,mmHg
